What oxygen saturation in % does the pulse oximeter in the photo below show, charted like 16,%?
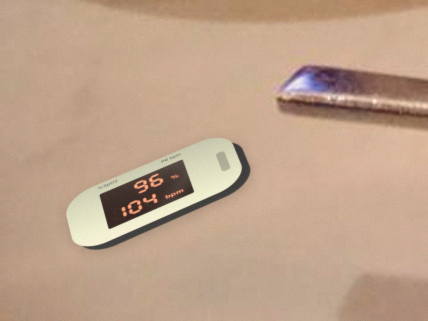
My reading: 96,%
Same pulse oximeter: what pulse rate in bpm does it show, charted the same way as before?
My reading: 104,bpm
